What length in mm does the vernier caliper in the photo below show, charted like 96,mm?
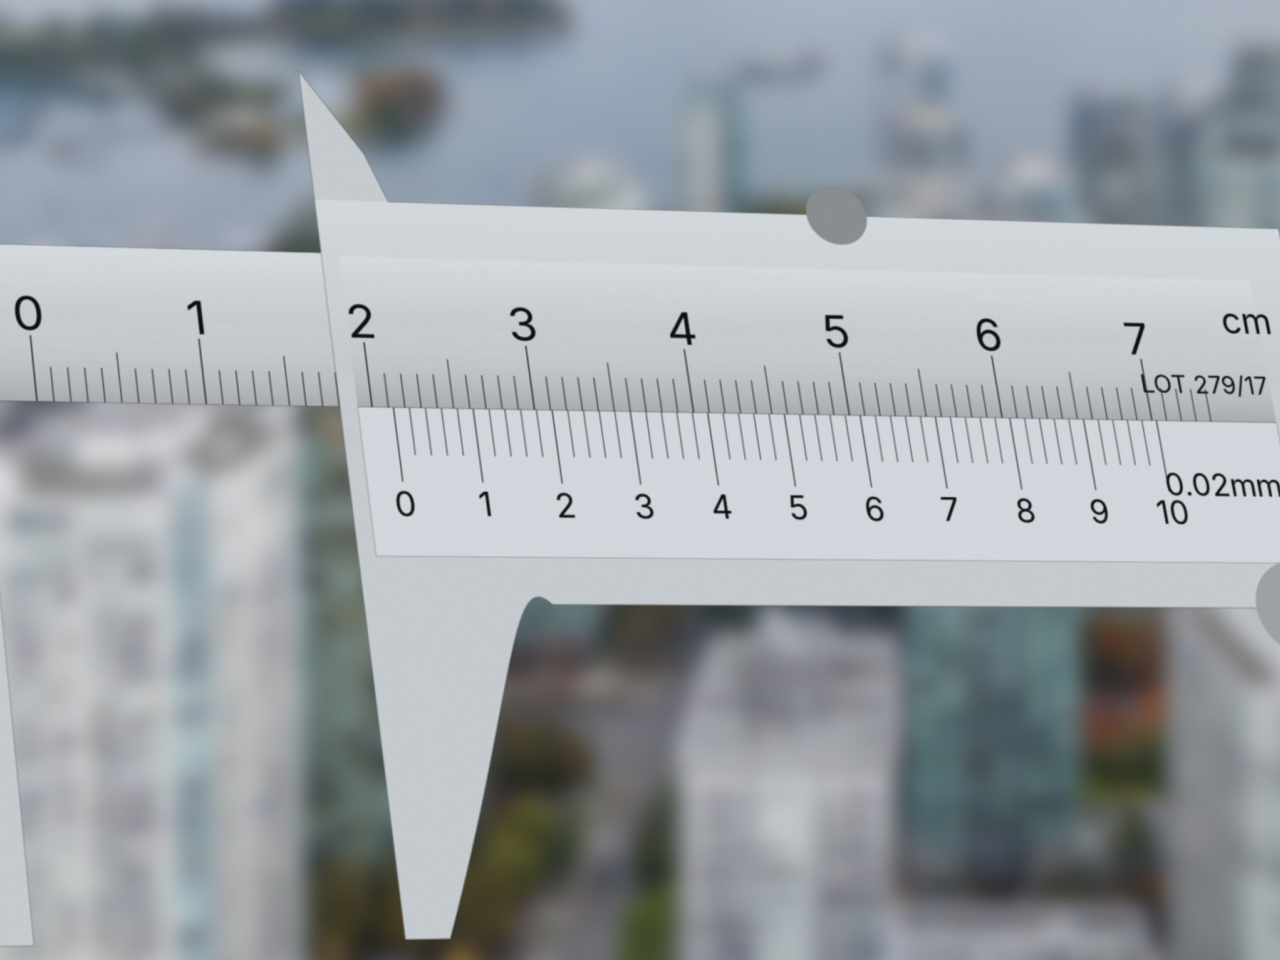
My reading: 21.3,mm
